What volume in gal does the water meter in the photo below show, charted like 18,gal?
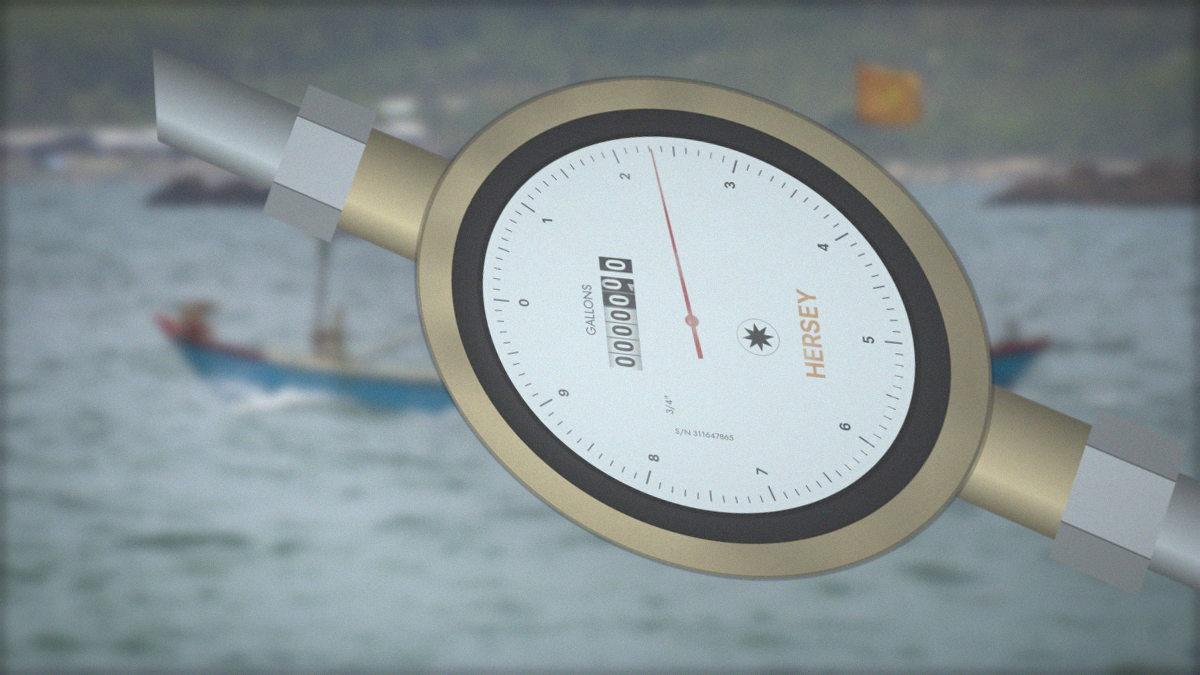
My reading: 2.3,gal
